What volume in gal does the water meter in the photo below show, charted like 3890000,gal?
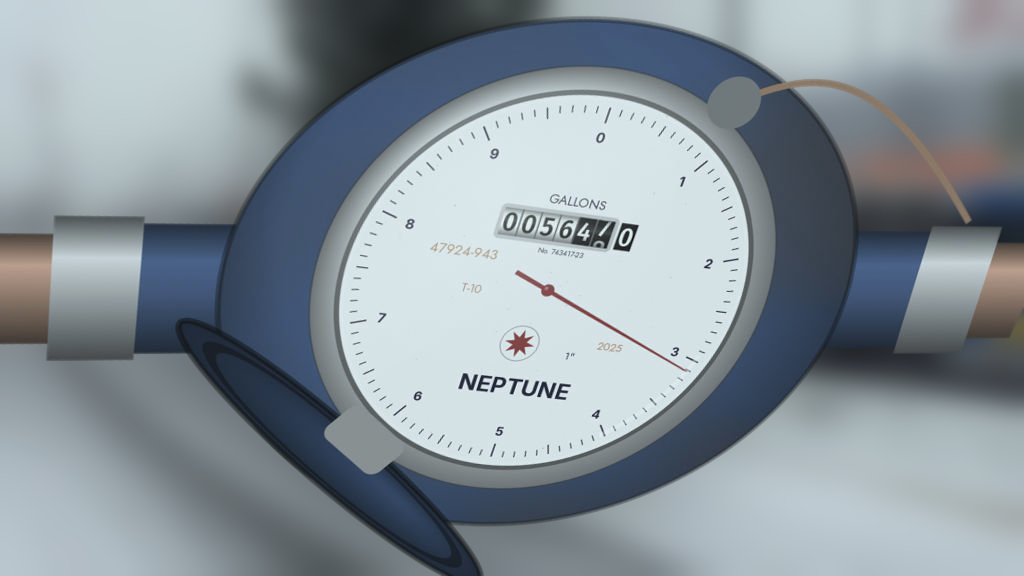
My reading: 56473.1,gal
